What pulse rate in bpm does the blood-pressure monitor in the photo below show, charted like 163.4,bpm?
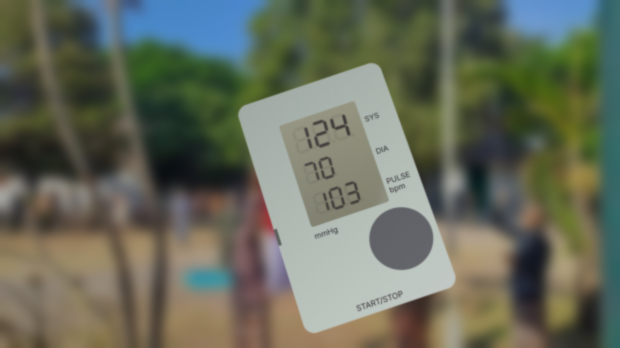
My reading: 103,bpm
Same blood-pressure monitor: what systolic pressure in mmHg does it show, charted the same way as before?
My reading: 124,mmHg
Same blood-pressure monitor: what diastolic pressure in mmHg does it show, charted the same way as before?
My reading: 70,mmHg
